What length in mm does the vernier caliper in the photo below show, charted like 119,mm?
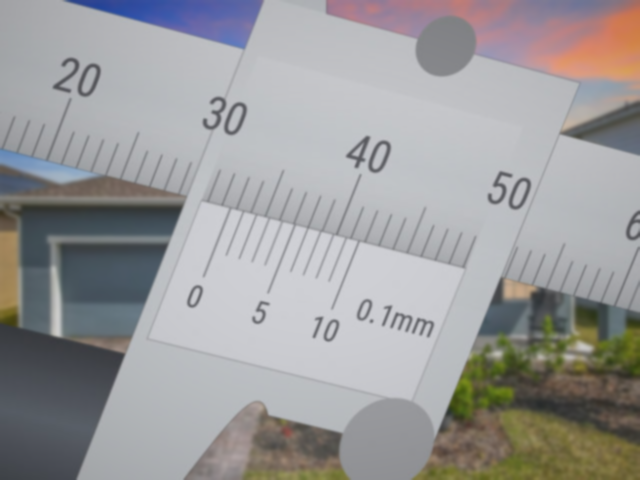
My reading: 32.6,mm
